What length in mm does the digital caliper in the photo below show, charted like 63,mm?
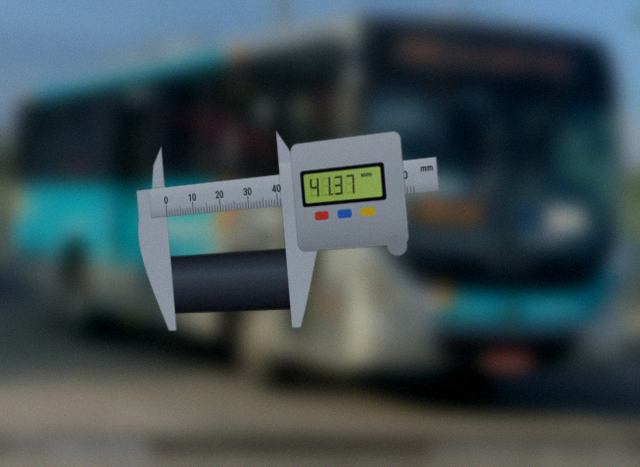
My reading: 41.37,mm
